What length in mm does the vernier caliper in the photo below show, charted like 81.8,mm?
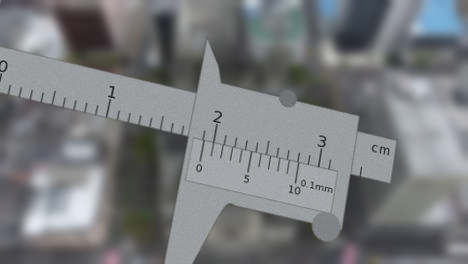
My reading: 19.1,mm
